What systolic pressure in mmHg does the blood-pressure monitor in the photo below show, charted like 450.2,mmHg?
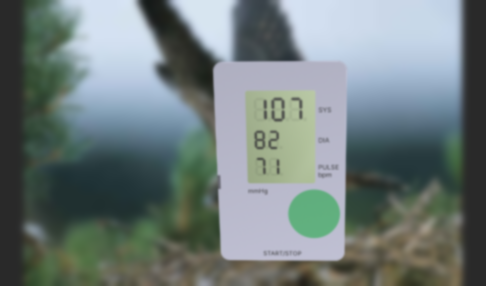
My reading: 107,mmHg
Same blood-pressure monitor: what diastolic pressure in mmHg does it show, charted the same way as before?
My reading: 82,mmHg
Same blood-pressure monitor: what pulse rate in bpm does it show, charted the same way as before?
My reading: 71,bpm
